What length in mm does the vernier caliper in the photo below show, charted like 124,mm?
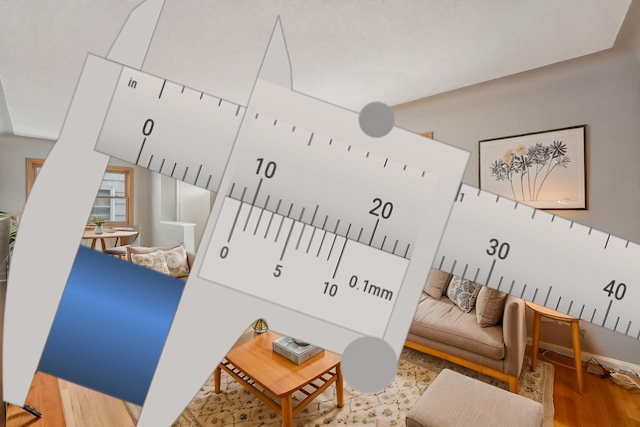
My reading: 9.1,mm
